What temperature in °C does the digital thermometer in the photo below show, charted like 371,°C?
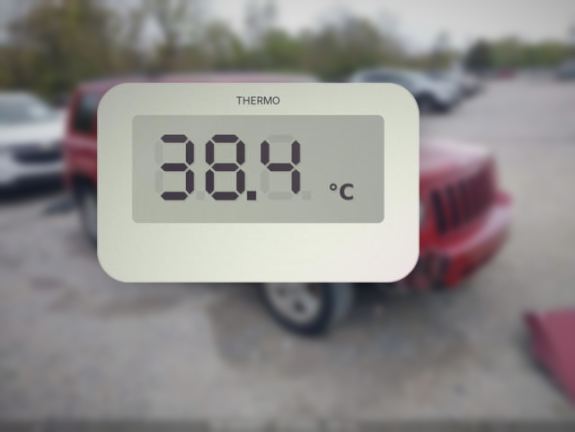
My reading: 38.4,°C
